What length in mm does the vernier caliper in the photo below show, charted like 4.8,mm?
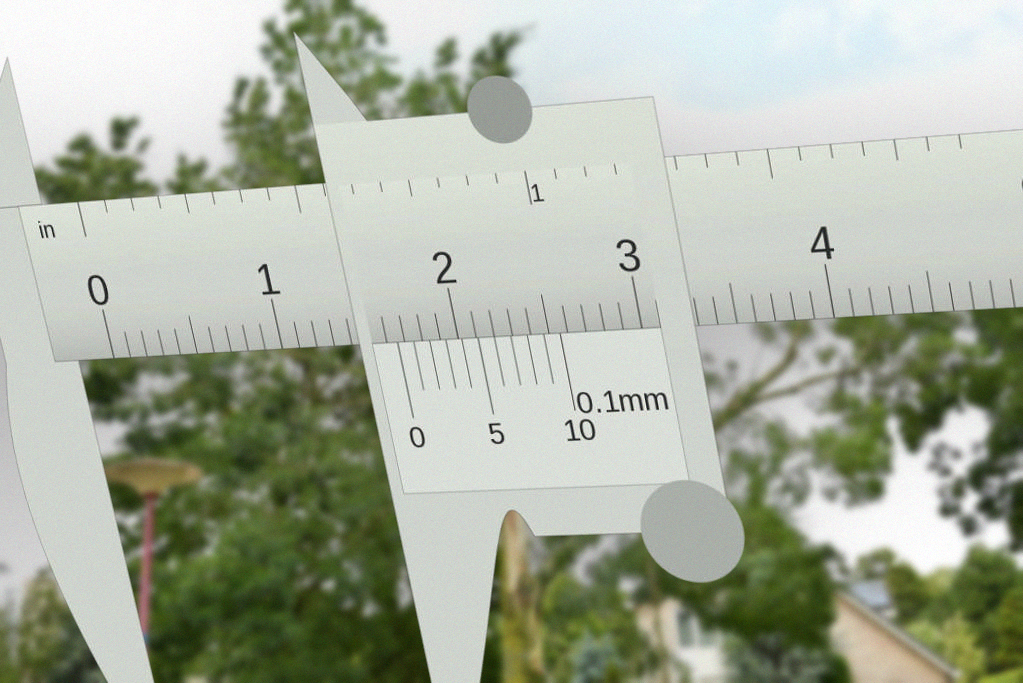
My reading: 16.6,mm
